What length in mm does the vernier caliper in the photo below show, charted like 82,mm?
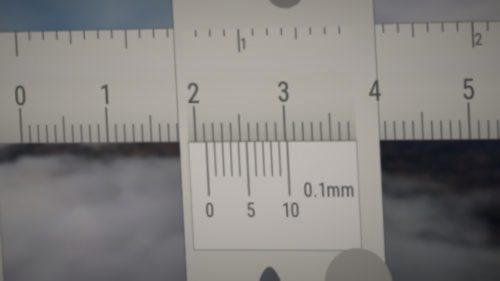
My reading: 21.2,mm
